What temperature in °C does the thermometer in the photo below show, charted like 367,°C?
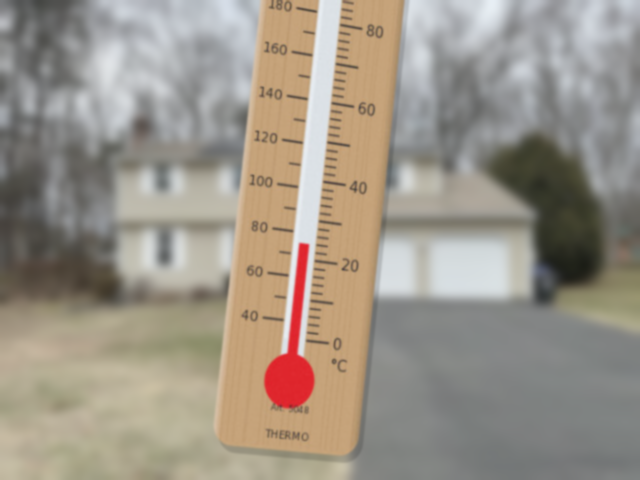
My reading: 24,°C
